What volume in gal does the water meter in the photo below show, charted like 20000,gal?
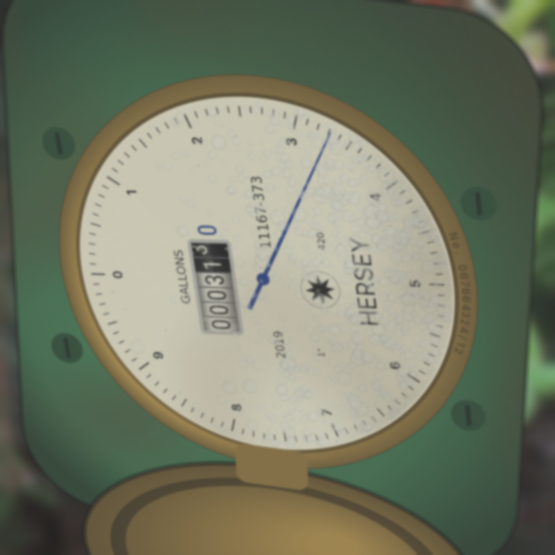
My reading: 3133.3,gal
